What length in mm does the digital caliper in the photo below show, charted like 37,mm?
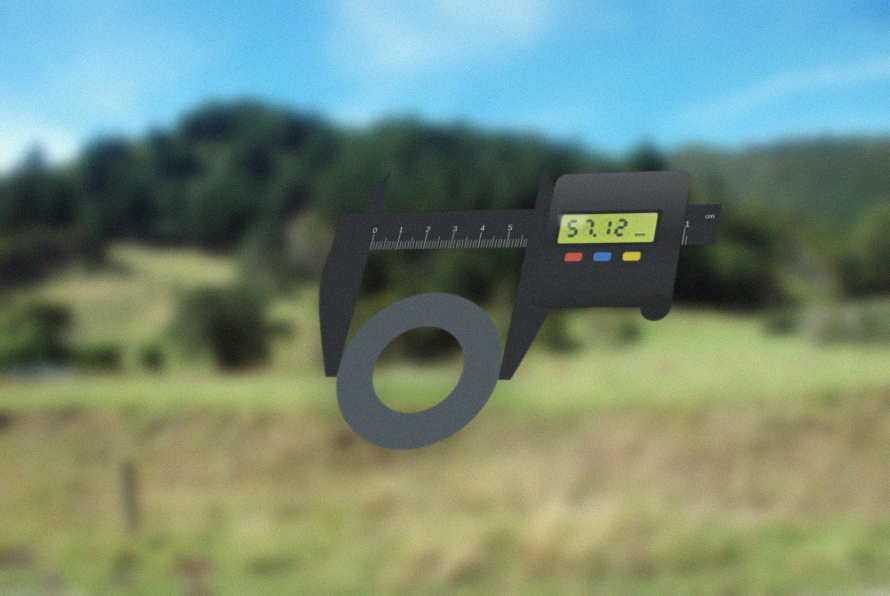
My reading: 57.12,mm
